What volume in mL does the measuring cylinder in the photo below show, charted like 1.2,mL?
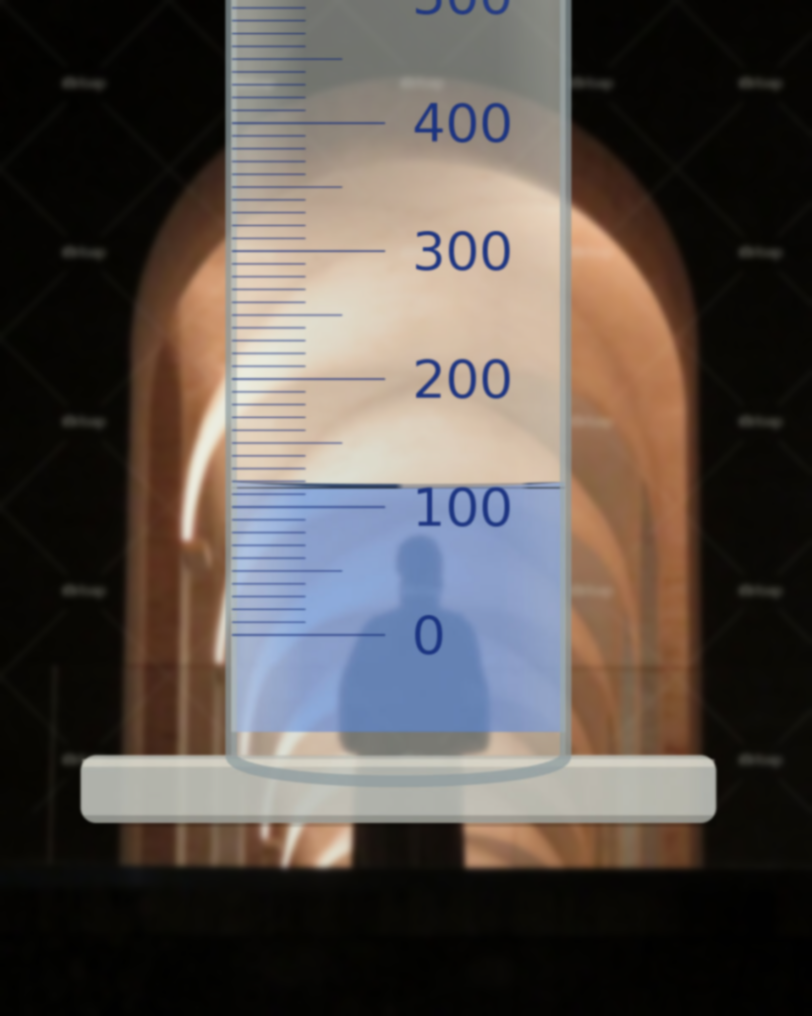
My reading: 115,mL
